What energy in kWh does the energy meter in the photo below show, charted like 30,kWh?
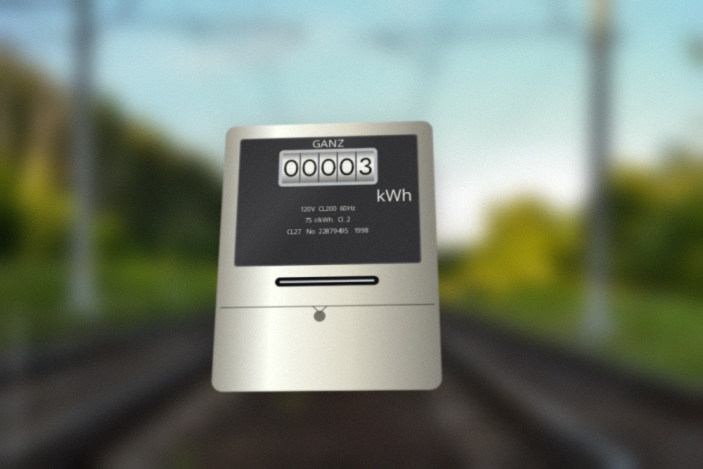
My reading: 3,kWh
